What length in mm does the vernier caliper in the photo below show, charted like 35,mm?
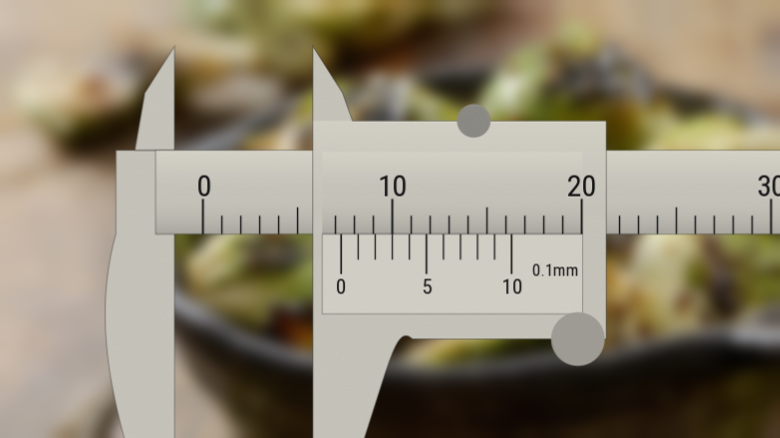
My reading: 7.3,mm
